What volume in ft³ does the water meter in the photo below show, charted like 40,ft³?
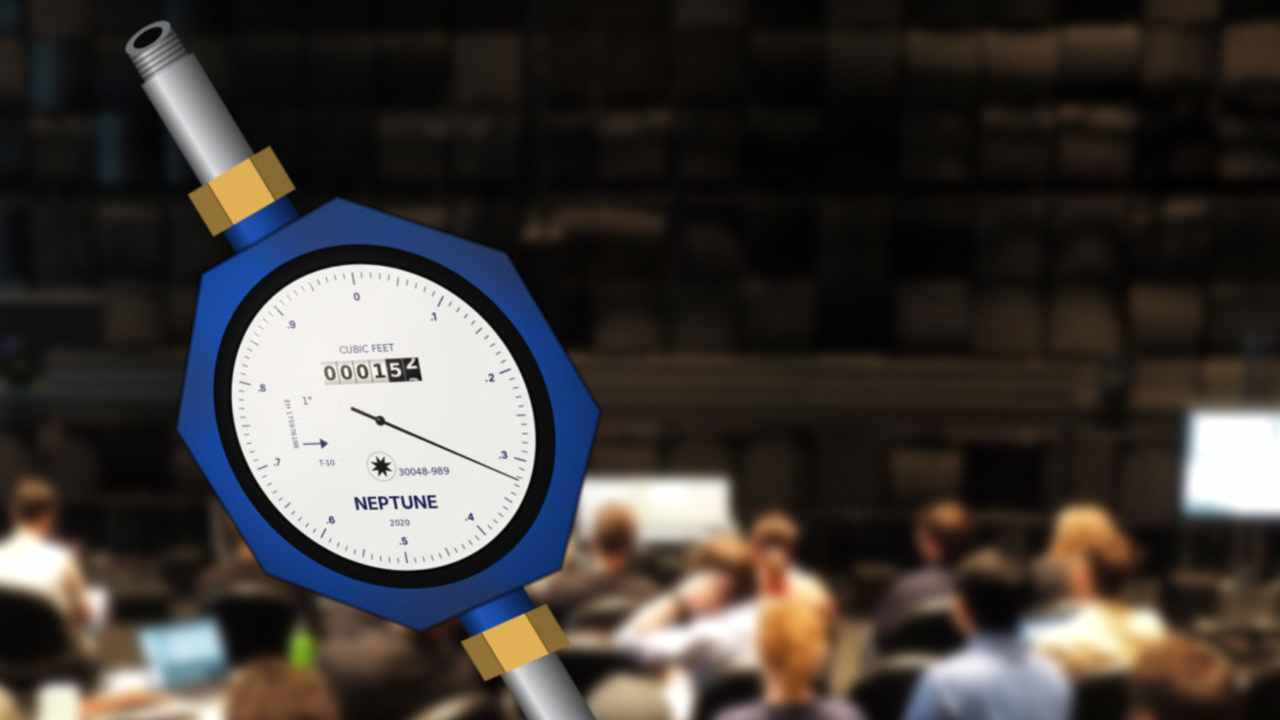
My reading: 152.32,ft³
